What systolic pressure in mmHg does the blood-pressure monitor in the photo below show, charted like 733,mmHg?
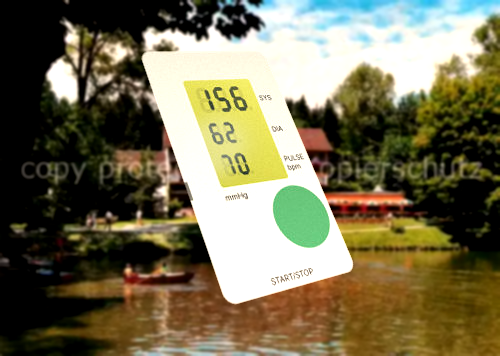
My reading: 156,mmHg
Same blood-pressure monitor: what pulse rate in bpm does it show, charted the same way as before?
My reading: 70,bpm
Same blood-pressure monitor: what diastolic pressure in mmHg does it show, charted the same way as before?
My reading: 62,mmHg
